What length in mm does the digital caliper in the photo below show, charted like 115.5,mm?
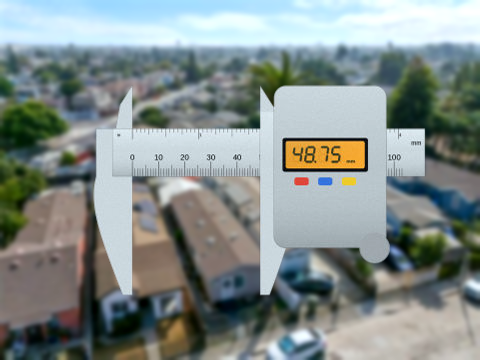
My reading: 48.75,mm
